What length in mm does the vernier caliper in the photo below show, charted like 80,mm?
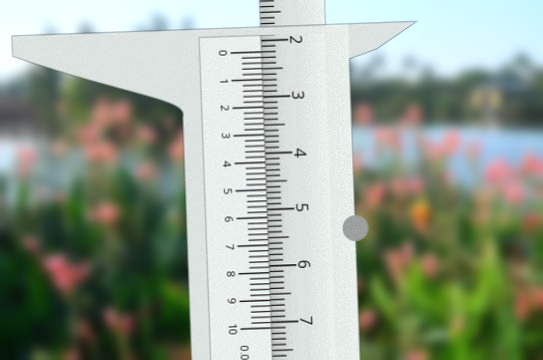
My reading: 22.0,mm
